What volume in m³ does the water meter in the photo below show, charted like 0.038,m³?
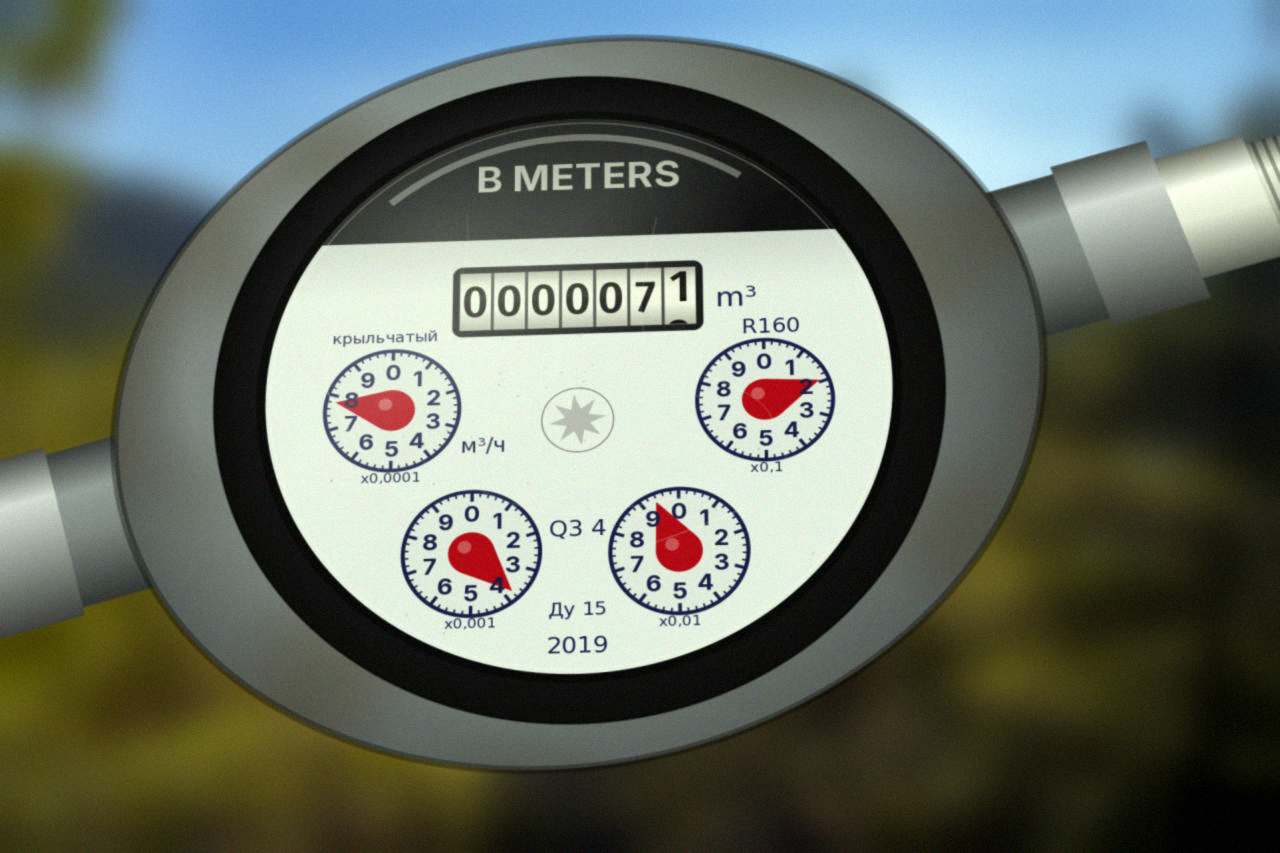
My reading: 71.1937,m³
